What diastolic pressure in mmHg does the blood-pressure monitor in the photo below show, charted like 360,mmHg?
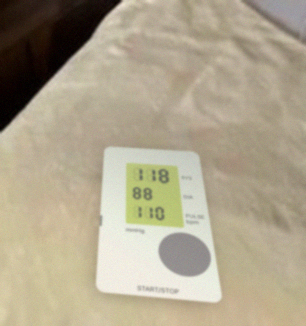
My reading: 88,mmHg
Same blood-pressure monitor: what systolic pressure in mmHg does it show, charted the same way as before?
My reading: 118,mmHg
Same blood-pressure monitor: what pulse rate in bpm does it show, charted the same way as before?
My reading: 110,bpm
